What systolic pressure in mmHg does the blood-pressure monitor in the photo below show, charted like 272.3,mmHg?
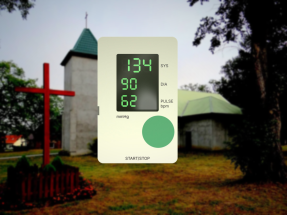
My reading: 134,mmHg
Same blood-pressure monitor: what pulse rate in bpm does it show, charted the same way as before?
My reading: 62,bpm
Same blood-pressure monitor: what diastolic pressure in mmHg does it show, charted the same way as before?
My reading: 90,mmHg
